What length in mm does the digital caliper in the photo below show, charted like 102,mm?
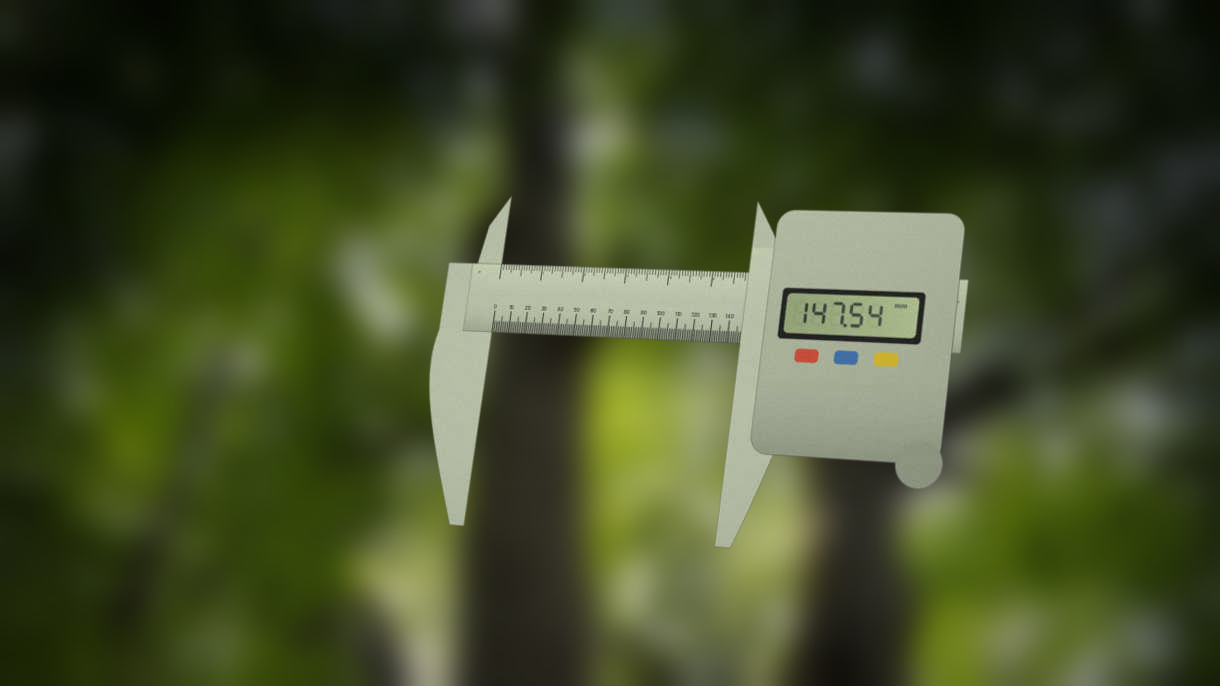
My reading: 147.54,mm
